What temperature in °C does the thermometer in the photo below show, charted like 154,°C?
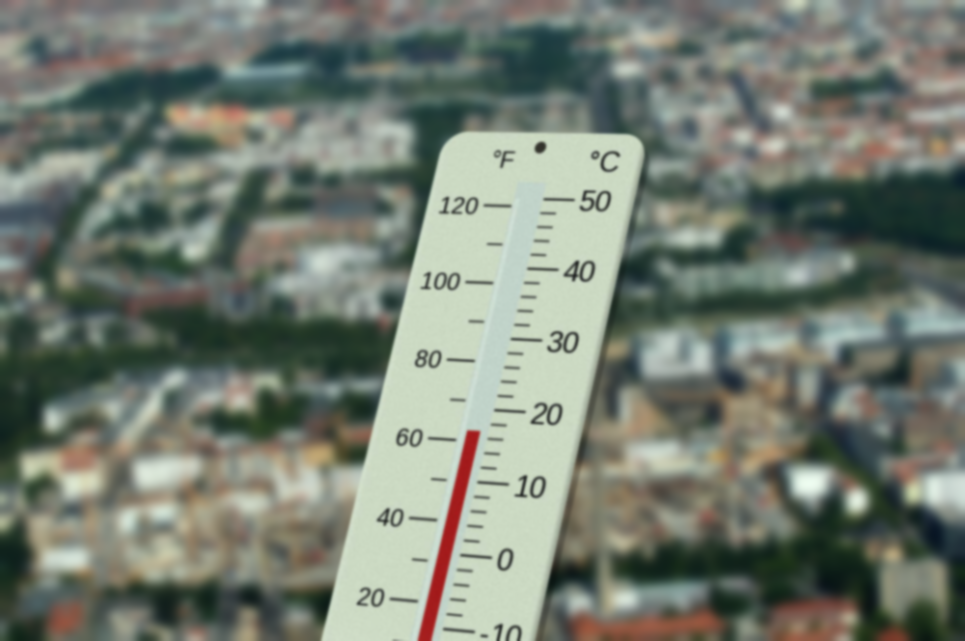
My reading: 17,°C
